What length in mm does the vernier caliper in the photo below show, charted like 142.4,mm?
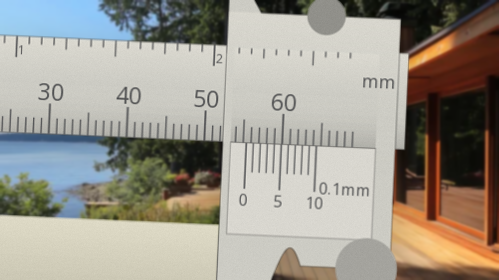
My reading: 55.4,mm
